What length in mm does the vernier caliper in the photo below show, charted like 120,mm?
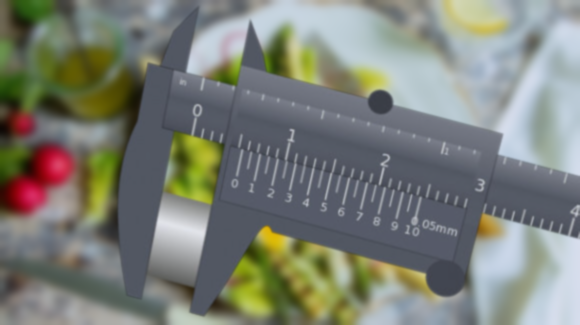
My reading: 5.4,mm
